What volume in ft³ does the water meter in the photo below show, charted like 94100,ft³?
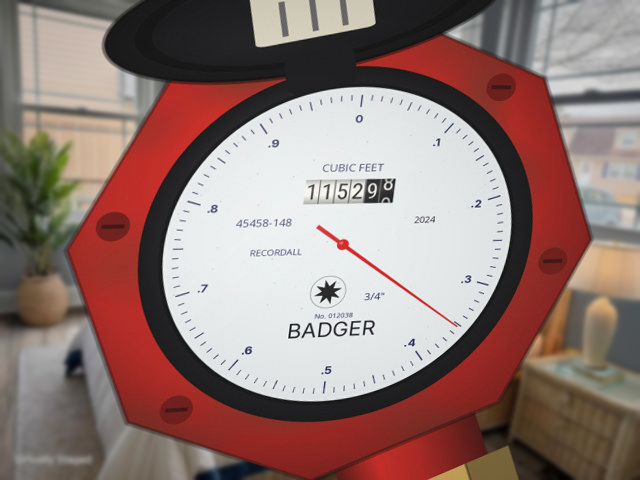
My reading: 115298.35,ft³
